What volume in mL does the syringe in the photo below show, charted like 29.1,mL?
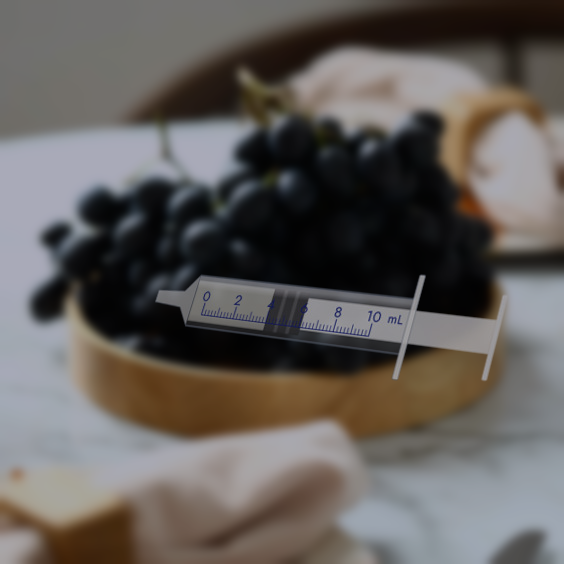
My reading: 4,mL
